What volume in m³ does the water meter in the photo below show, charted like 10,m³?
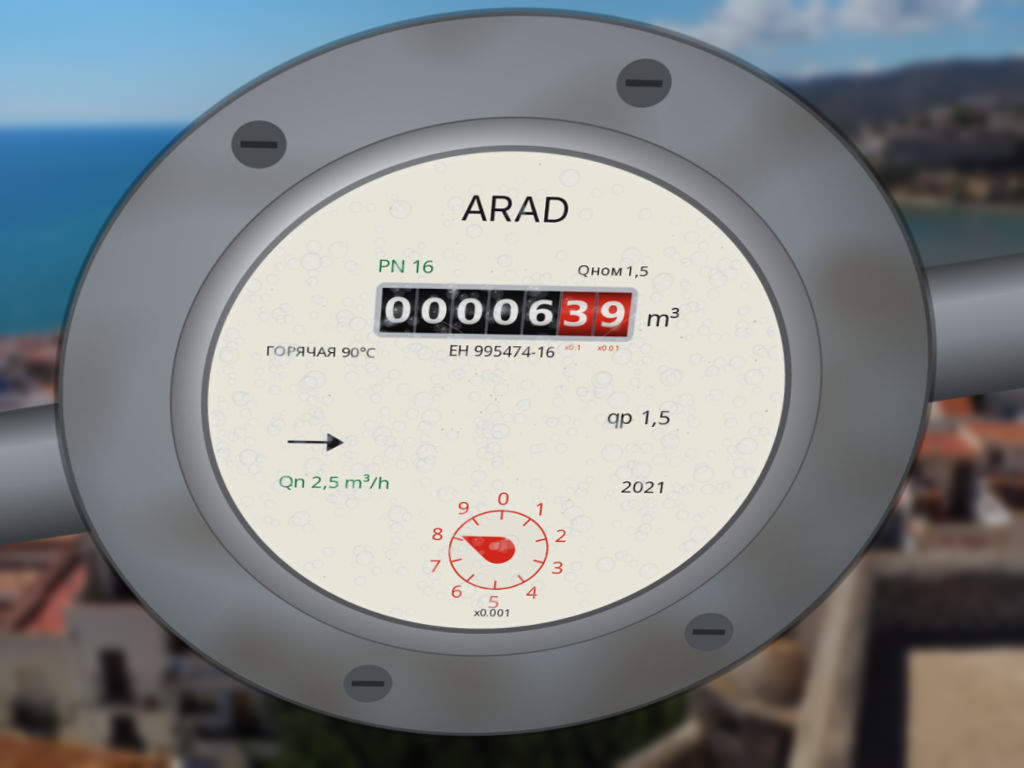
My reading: 6.398,m³
